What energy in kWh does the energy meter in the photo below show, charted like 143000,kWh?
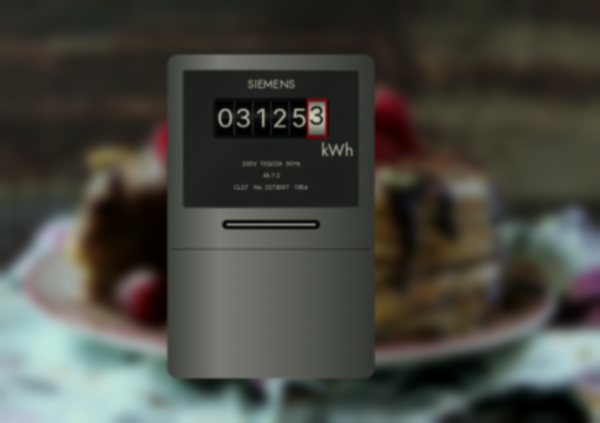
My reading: 3125.3,kWh
